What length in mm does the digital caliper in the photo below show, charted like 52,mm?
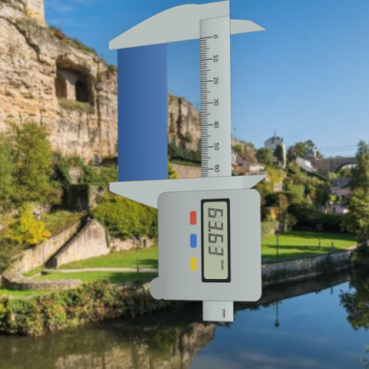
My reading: 63.63,mm
